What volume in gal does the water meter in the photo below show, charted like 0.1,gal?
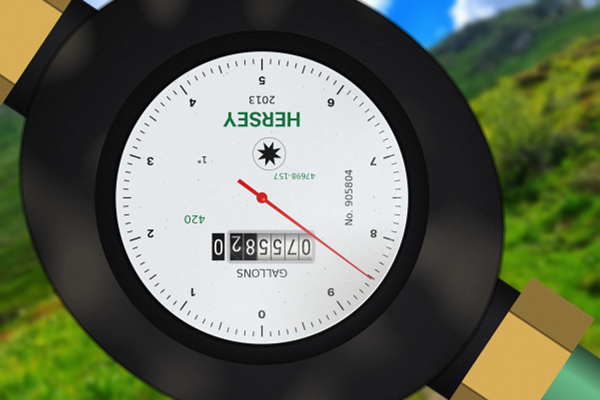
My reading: 755818.5,gal
